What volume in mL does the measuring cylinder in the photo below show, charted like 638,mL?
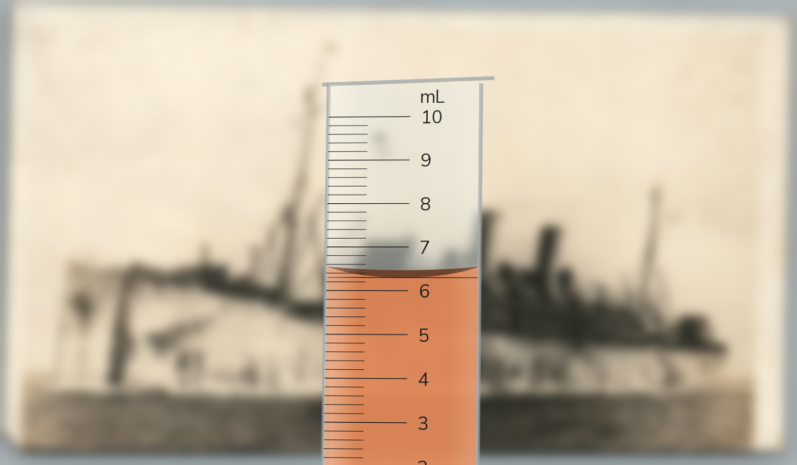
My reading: 6.3,mL
